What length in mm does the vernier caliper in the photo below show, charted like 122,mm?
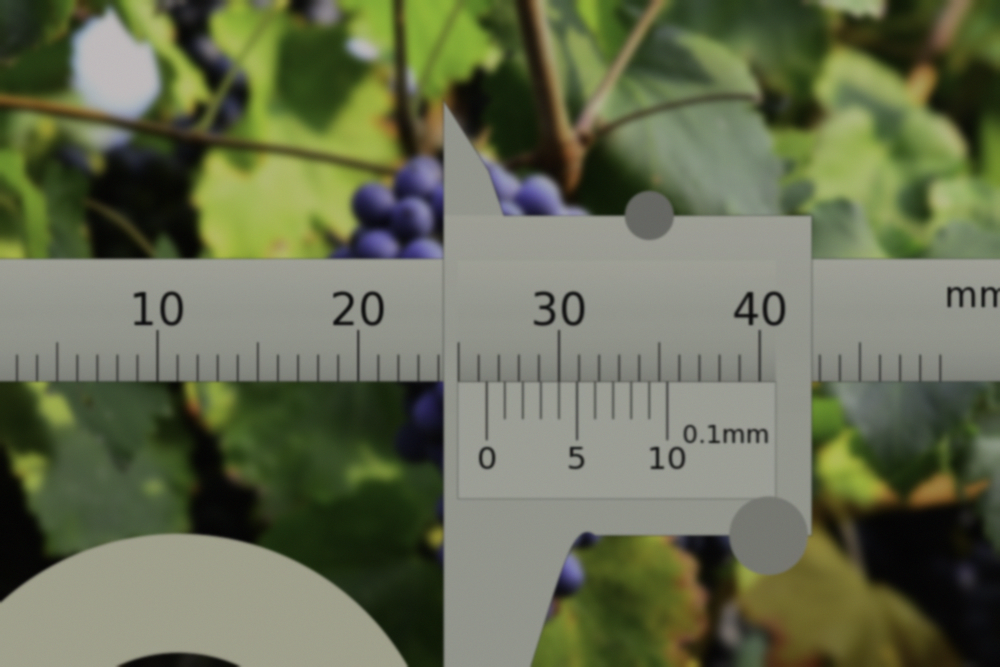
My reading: 26.4,mm
